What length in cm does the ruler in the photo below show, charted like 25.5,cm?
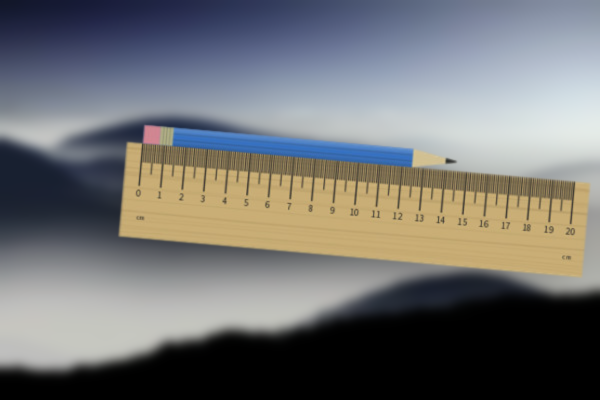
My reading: 14.5,cm
